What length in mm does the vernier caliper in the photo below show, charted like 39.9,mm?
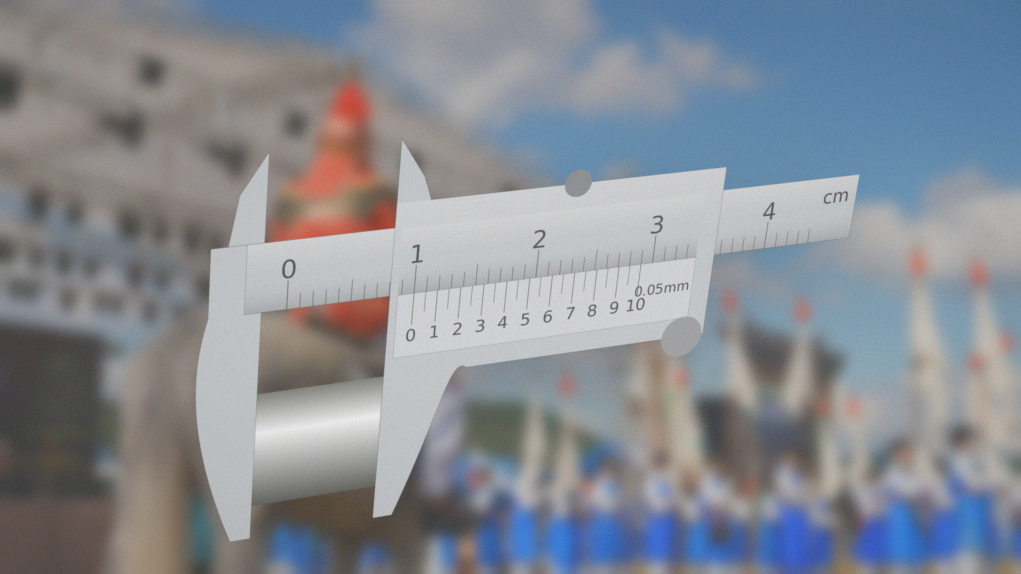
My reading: 10.0,mm
